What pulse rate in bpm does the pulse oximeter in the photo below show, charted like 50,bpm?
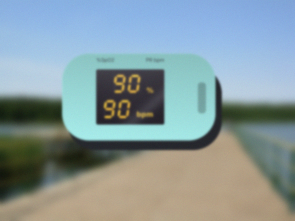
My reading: 90,bpm
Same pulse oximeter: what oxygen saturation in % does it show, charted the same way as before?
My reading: 90,%
